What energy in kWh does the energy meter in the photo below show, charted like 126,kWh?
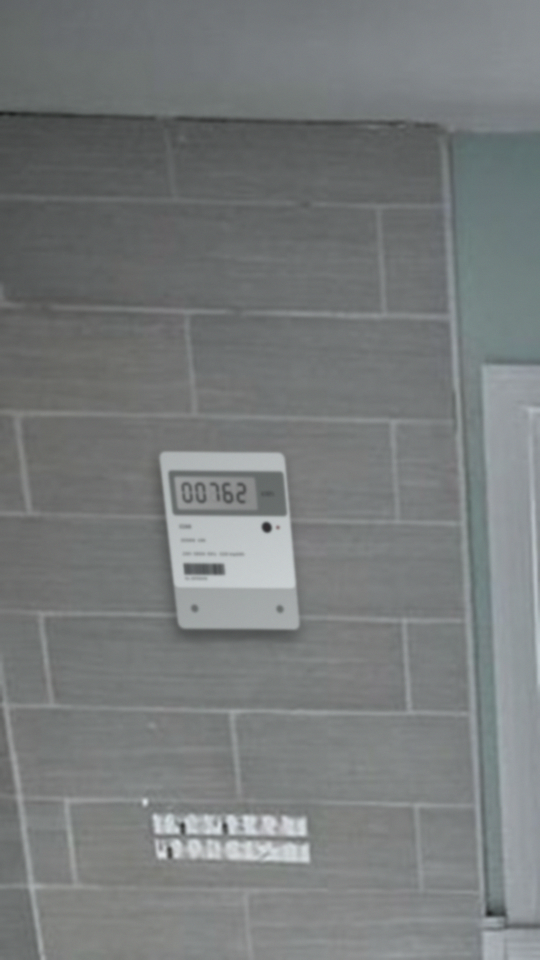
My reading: 762,kWh
